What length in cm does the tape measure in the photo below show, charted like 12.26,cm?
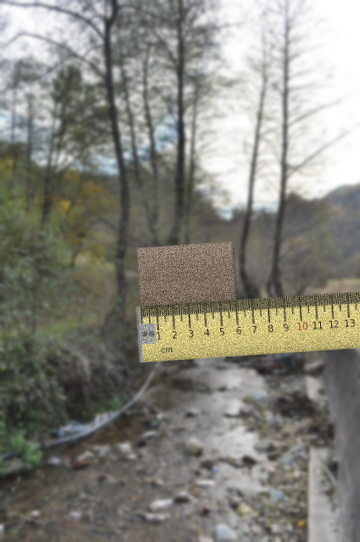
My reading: 6,cm
